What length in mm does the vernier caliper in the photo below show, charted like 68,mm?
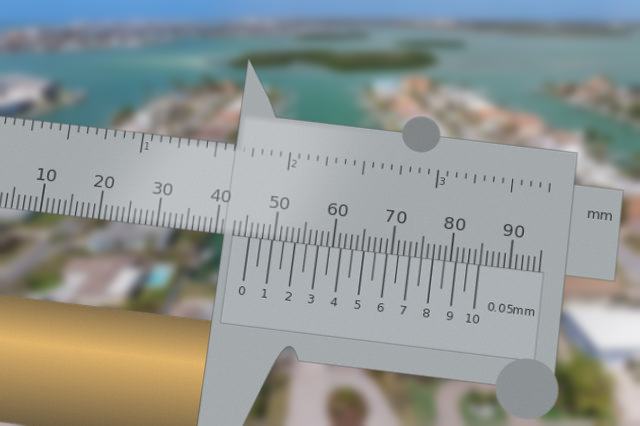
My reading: 45.8,mm
